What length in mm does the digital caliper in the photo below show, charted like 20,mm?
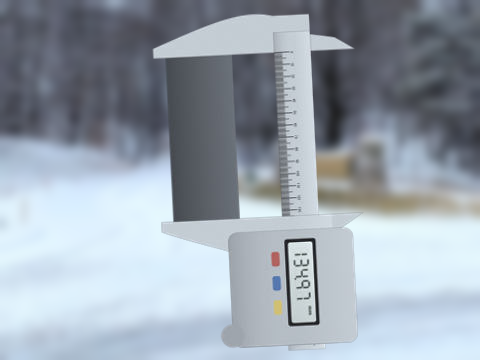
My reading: 134.97,mm
